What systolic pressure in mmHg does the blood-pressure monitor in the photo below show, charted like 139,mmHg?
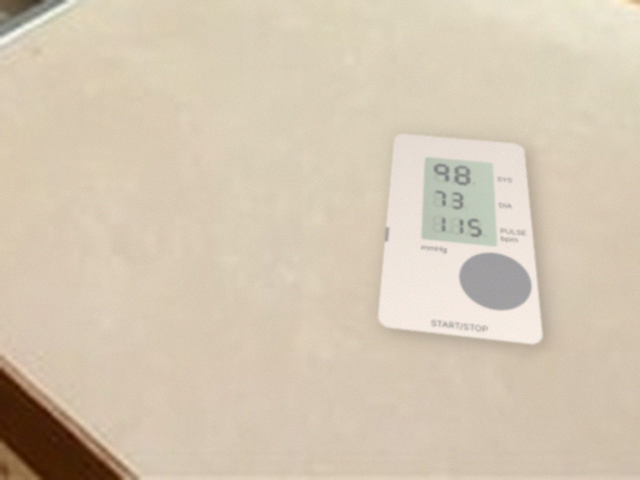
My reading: 98,mmHg
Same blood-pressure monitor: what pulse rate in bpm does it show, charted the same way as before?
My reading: 115,bpm
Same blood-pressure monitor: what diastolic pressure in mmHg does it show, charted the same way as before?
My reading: 73,mmHg
